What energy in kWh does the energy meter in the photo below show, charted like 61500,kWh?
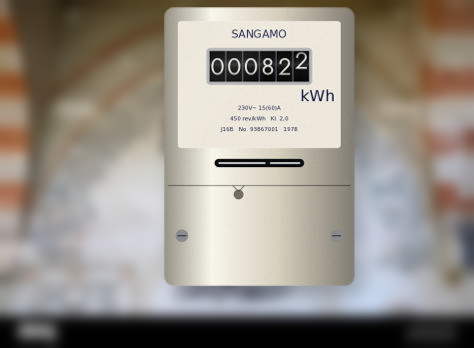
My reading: 822,kWh
